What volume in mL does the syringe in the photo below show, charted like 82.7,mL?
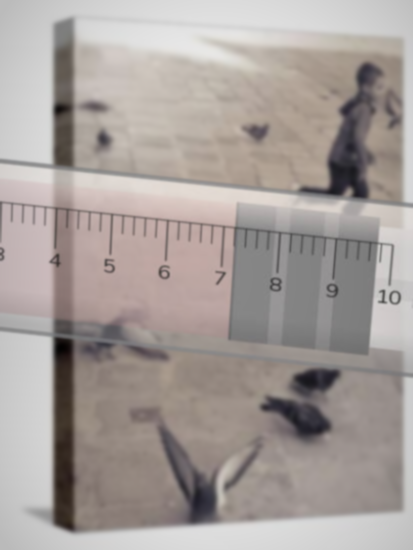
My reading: 7.2,mL
